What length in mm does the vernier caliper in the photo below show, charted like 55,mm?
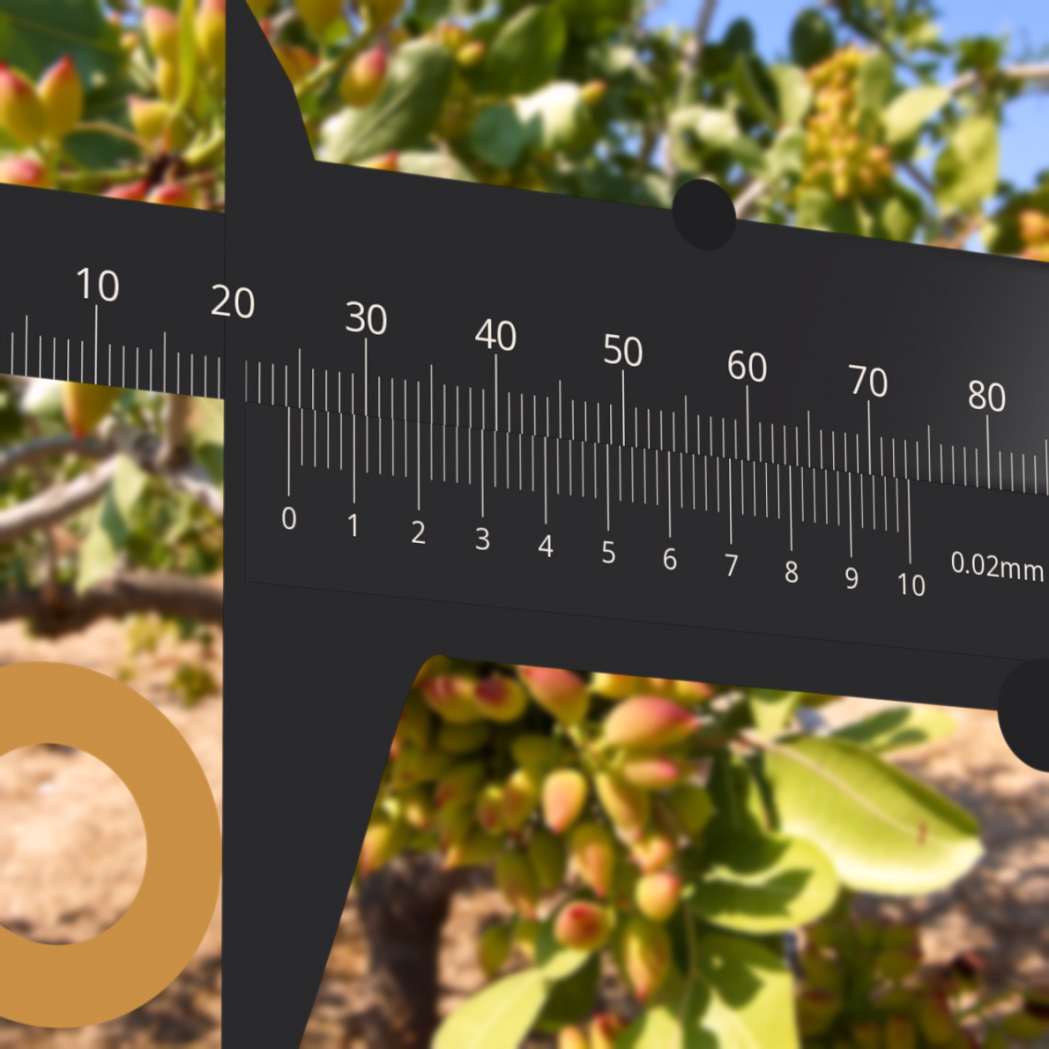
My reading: 24.2,mm
